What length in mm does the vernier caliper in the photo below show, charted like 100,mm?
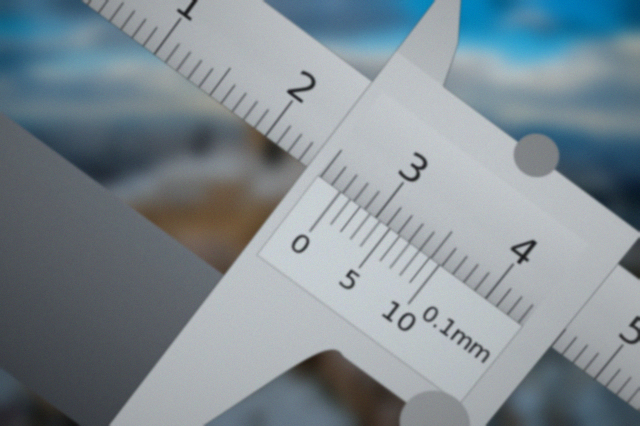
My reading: 26.8,mm
